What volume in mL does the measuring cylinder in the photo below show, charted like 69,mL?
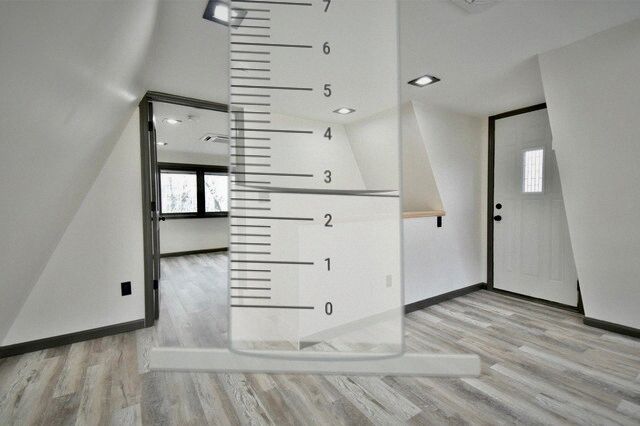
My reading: 2.6,mL
